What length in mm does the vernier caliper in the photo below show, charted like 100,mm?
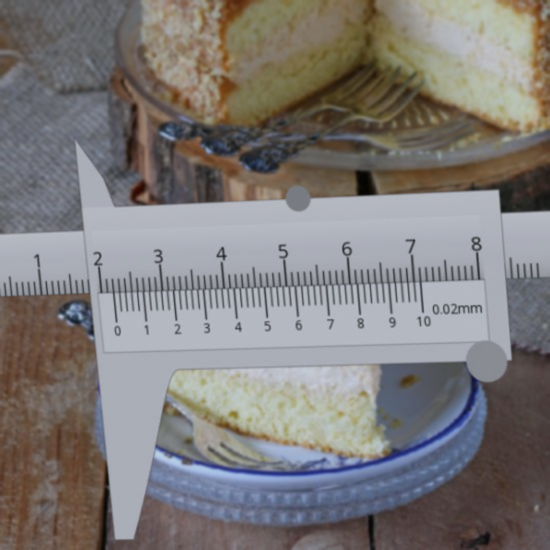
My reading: 22.0,mm
